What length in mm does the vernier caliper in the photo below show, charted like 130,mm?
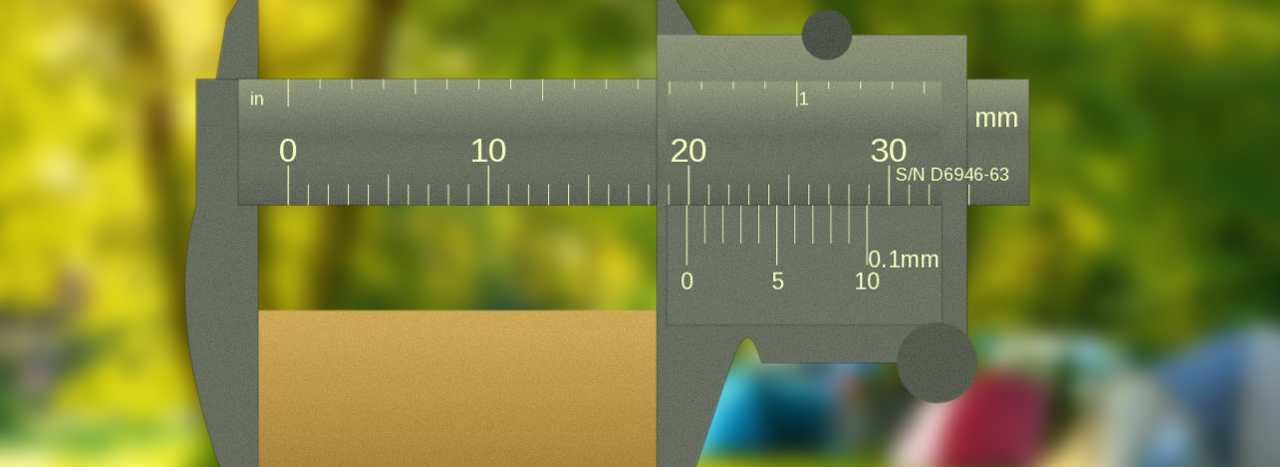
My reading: 19.9,mm
